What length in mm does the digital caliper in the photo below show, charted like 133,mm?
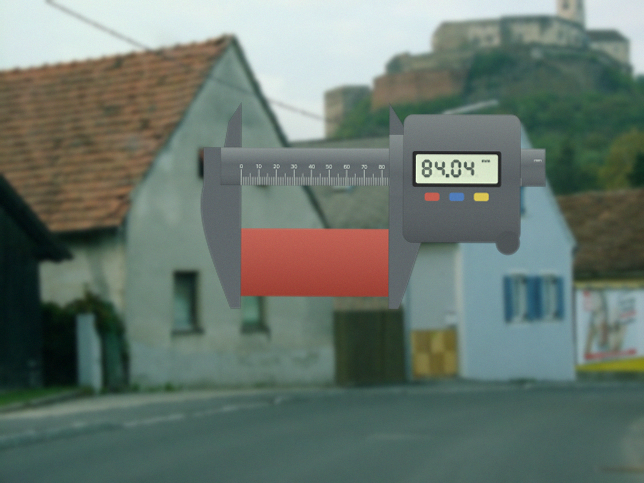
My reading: 84.04,mm
